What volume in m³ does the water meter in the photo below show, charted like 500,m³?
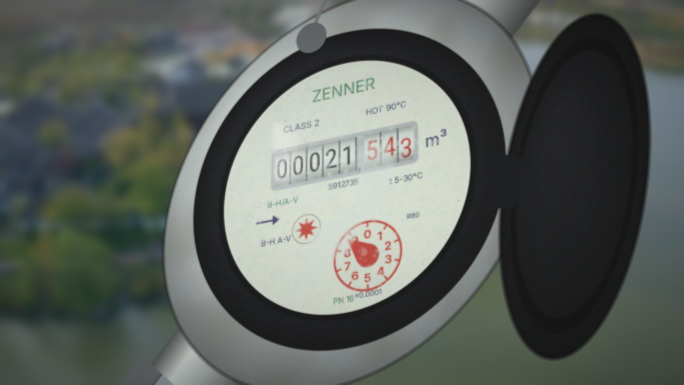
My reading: 21.5428,m³
